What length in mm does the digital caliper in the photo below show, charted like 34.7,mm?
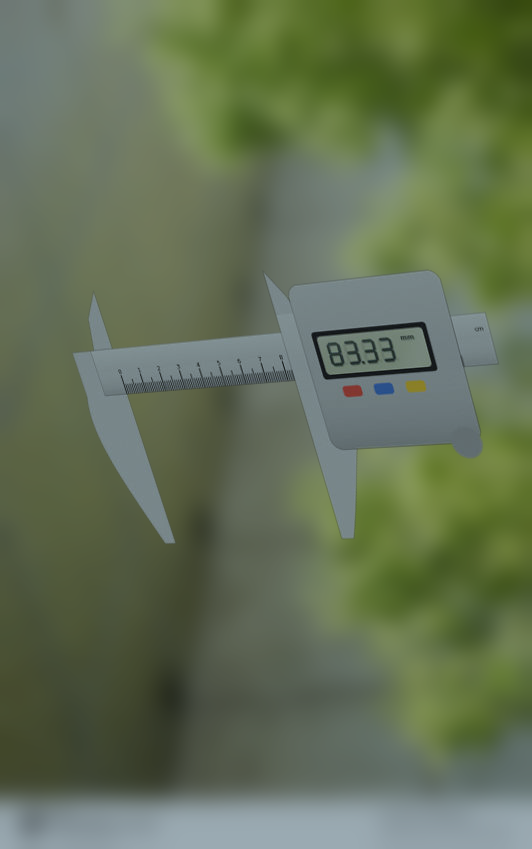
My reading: 83.33,mm
